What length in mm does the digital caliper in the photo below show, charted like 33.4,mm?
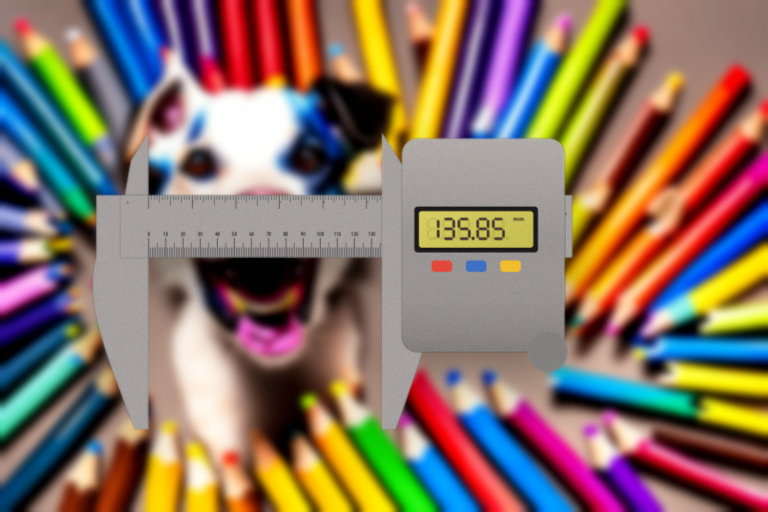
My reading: 135.85,mm
